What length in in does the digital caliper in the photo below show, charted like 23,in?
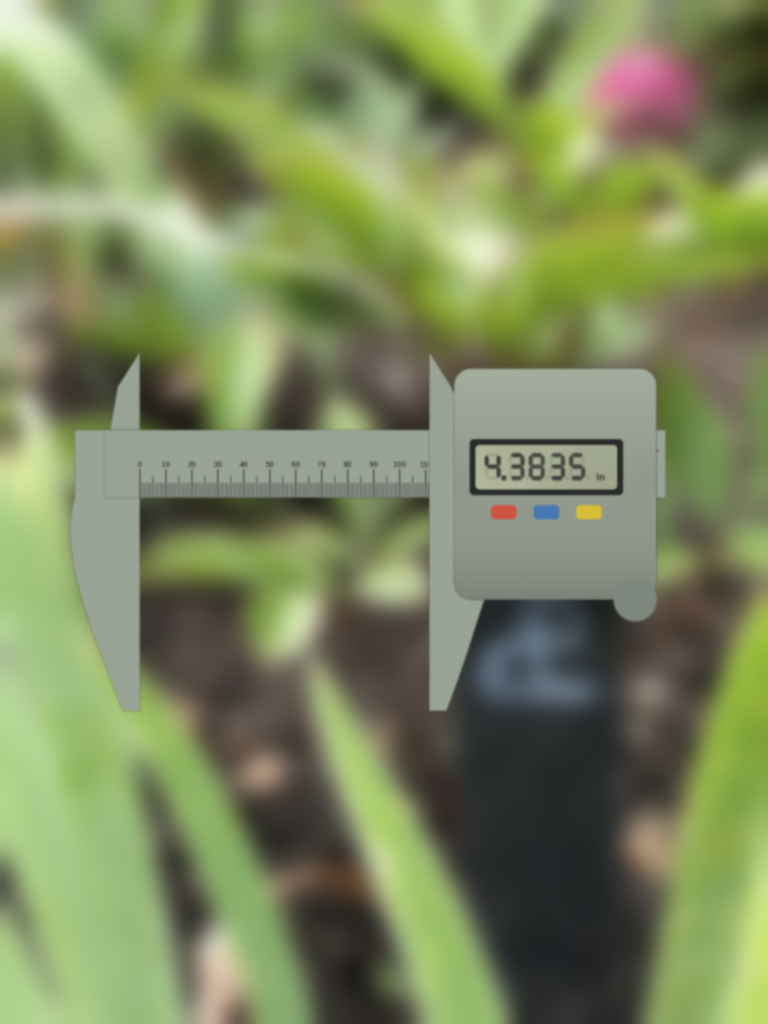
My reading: 4.3835,in
